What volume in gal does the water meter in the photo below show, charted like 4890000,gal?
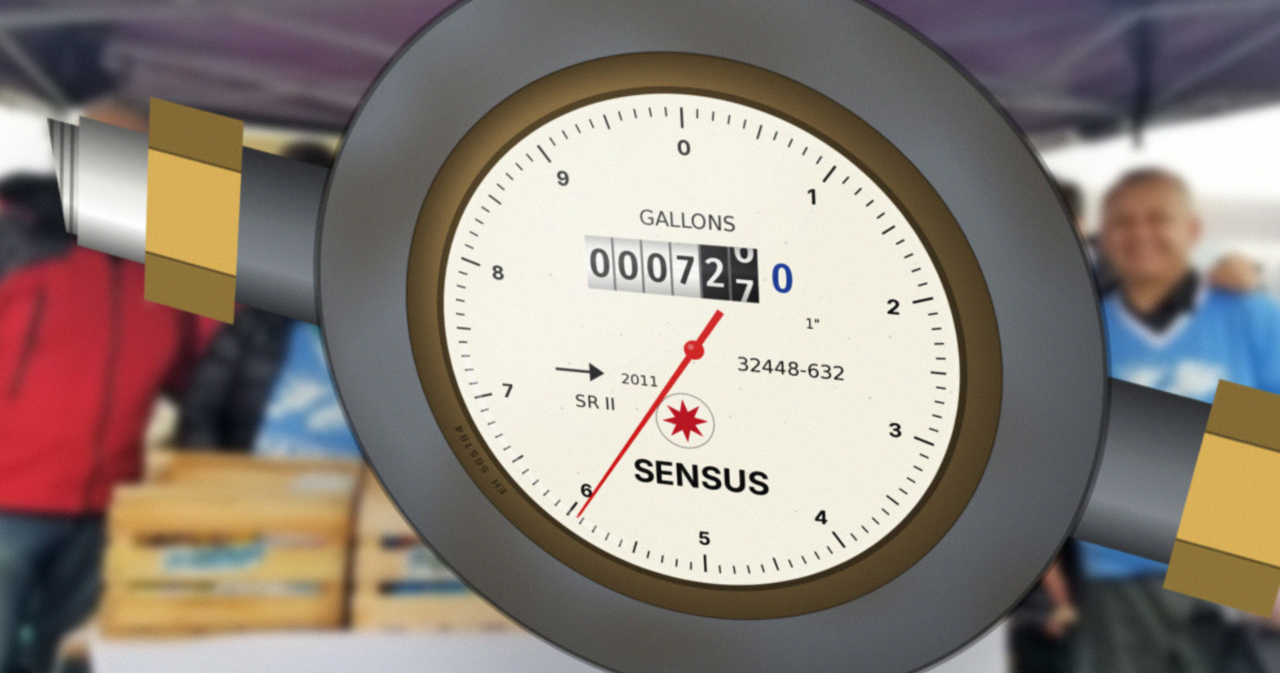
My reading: 7265.9,gal
